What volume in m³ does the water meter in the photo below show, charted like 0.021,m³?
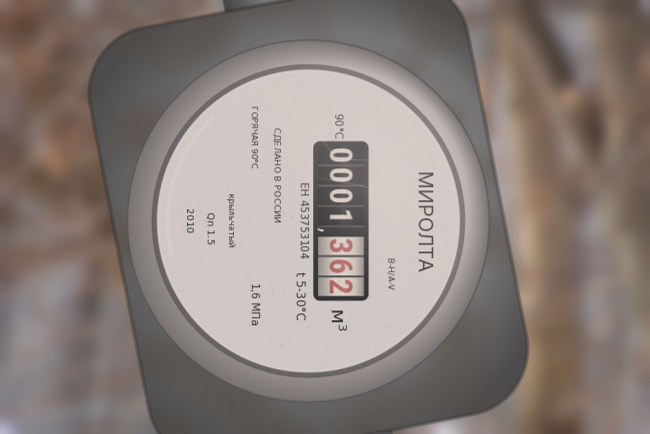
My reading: 1.362,m³
